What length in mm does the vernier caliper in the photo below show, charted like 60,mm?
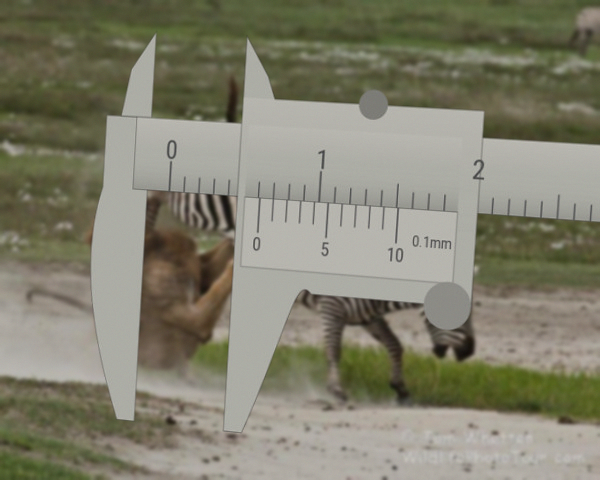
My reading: 6.1,mm
